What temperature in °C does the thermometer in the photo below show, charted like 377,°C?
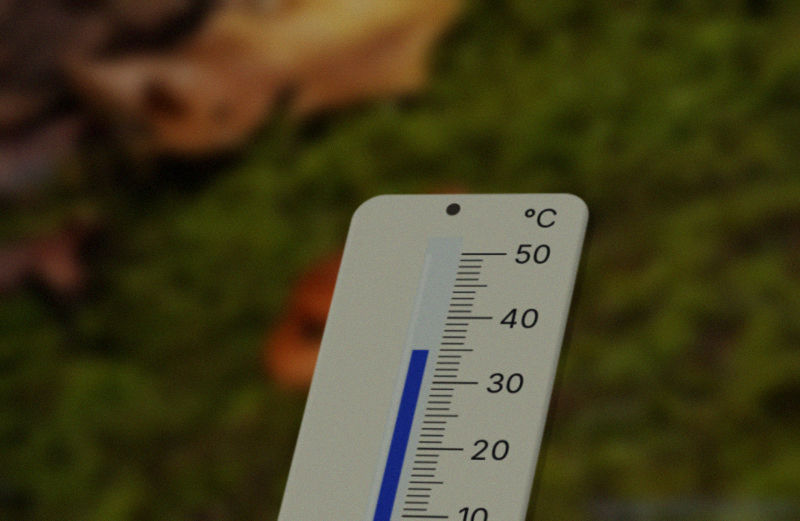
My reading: 35,°C
